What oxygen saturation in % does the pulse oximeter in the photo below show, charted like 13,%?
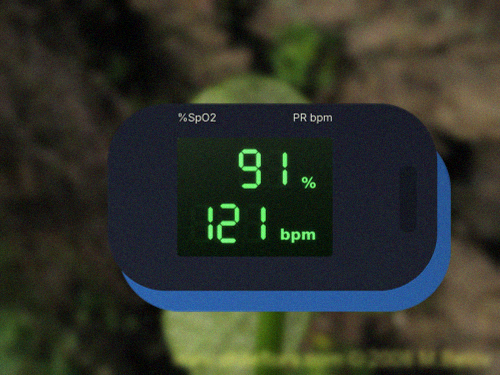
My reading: 91,%
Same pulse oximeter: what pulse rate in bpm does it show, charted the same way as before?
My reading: 121,bpm
